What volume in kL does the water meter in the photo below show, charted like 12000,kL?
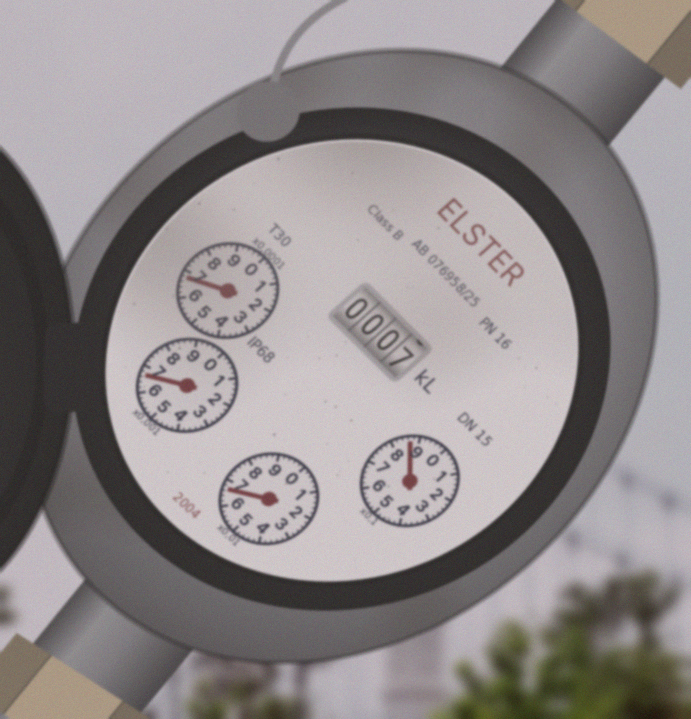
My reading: 6.8666,kL
